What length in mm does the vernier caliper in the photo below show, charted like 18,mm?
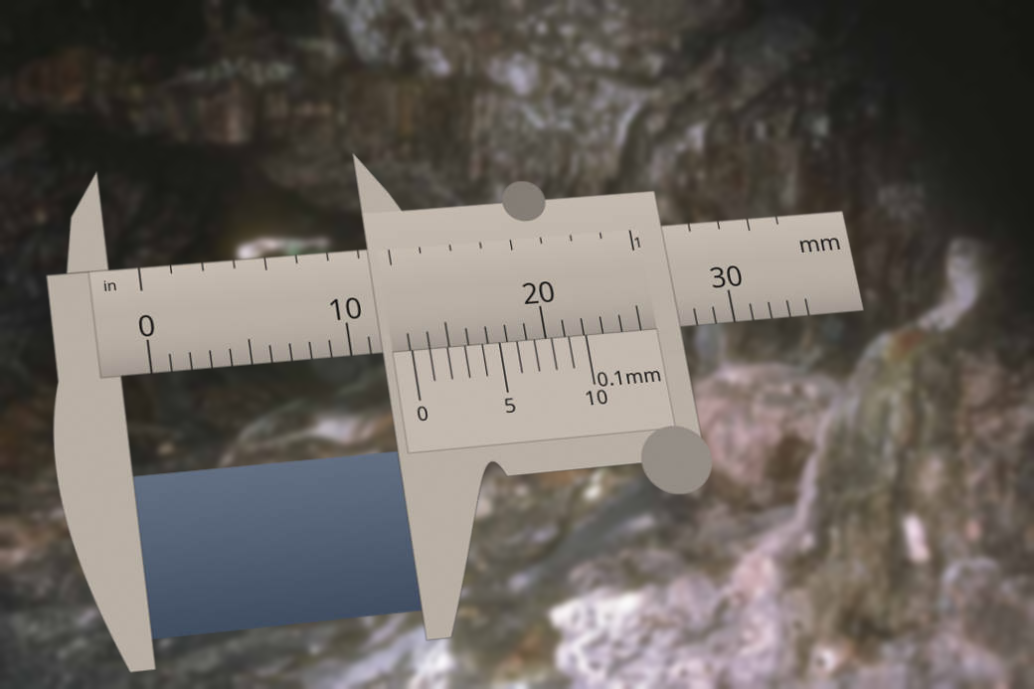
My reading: 13.1,mm
